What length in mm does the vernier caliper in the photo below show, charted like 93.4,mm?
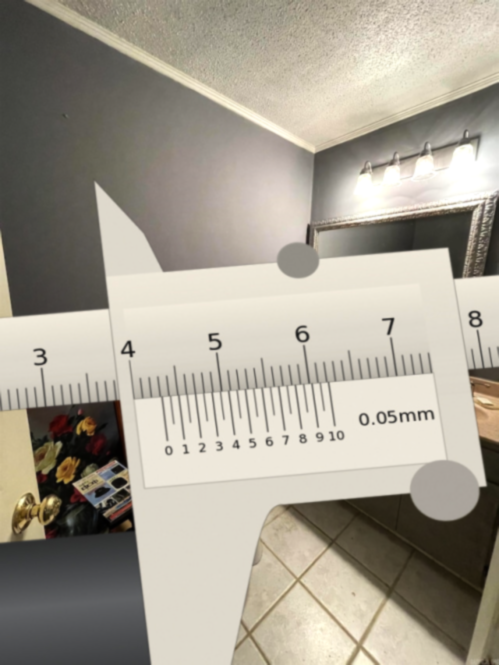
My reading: 43.2,mm
